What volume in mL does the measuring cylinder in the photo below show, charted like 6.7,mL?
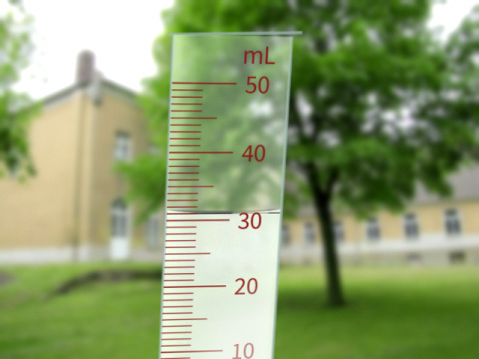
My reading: 31,mL
